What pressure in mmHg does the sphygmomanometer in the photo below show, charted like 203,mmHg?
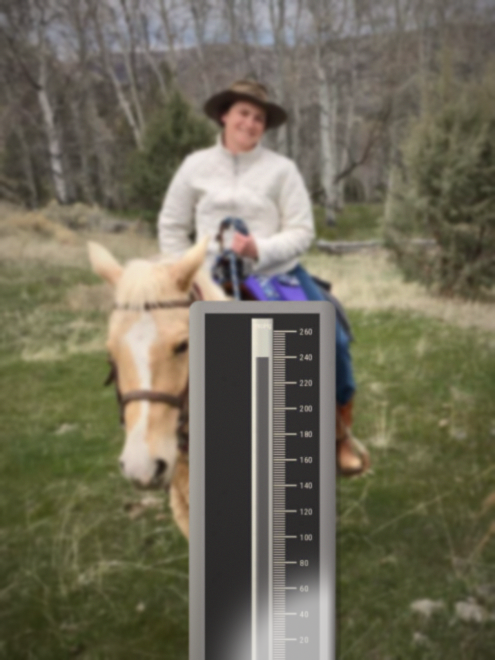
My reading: 240,mmHg
